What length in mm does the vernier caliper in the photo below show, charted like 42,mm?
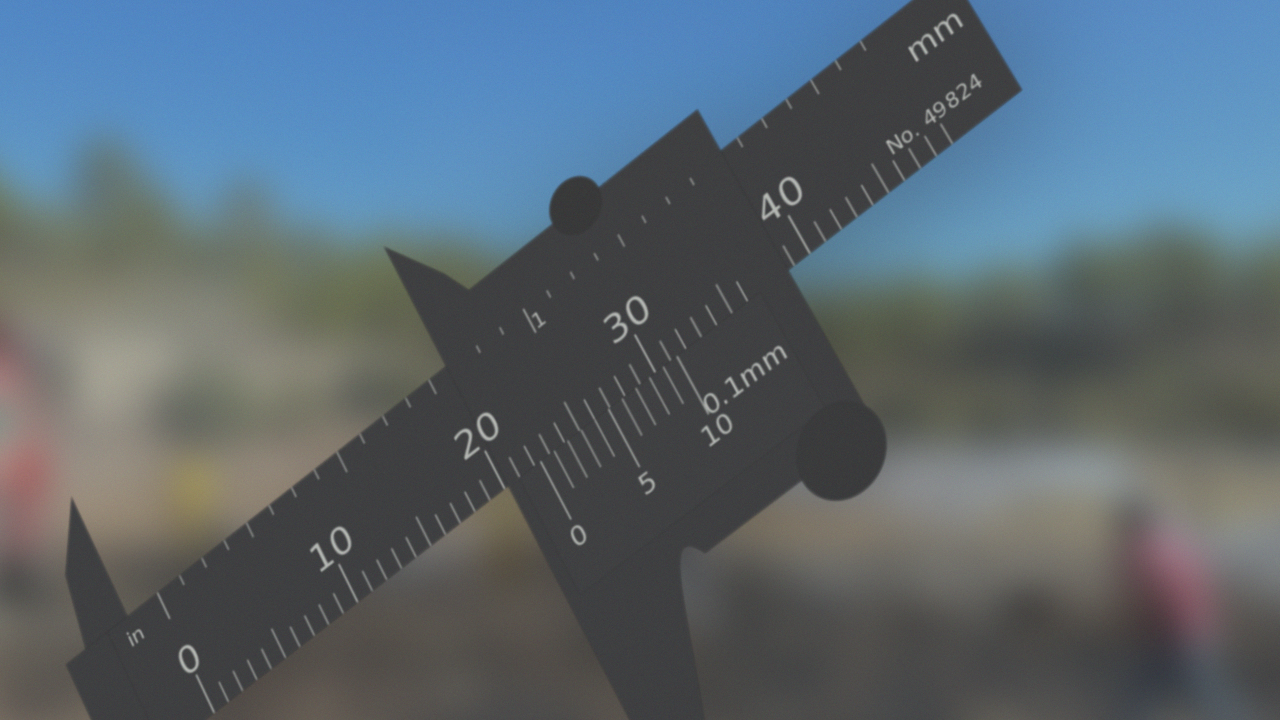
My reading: 22.4,mm
